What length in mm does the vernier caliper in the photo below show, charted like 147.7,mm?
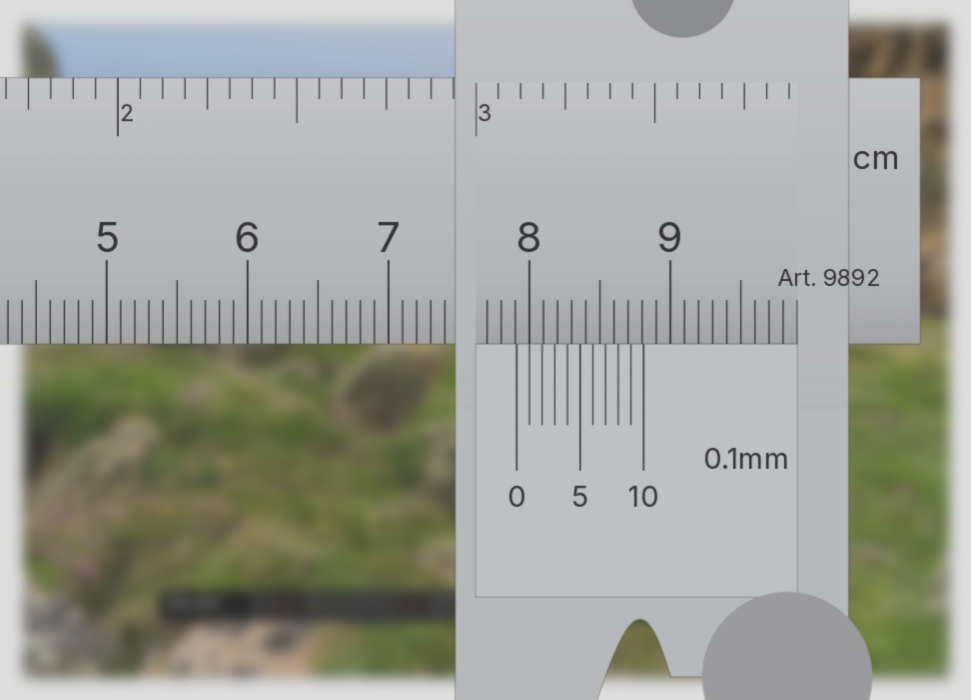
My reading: 79.1,mm
